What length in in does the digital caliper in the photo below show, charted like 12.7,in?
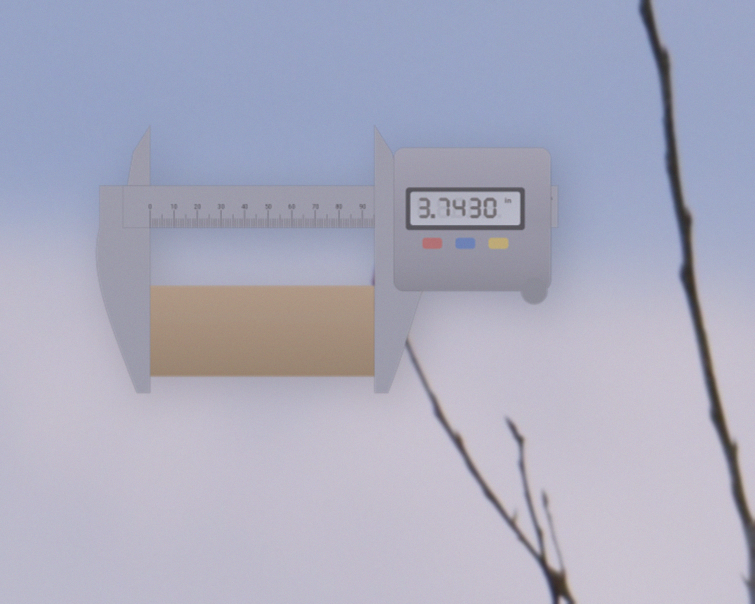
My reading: 3.7430,in
